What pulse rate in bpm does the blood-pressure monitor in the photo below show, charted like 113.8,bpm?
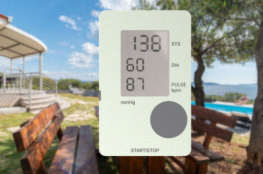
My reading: 87,bpm
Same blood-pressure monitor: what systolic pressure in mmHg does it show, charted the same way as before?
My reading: 138,mmHg
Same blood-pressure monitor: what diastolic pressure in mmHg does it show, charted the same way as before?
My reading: 60,mmHg
